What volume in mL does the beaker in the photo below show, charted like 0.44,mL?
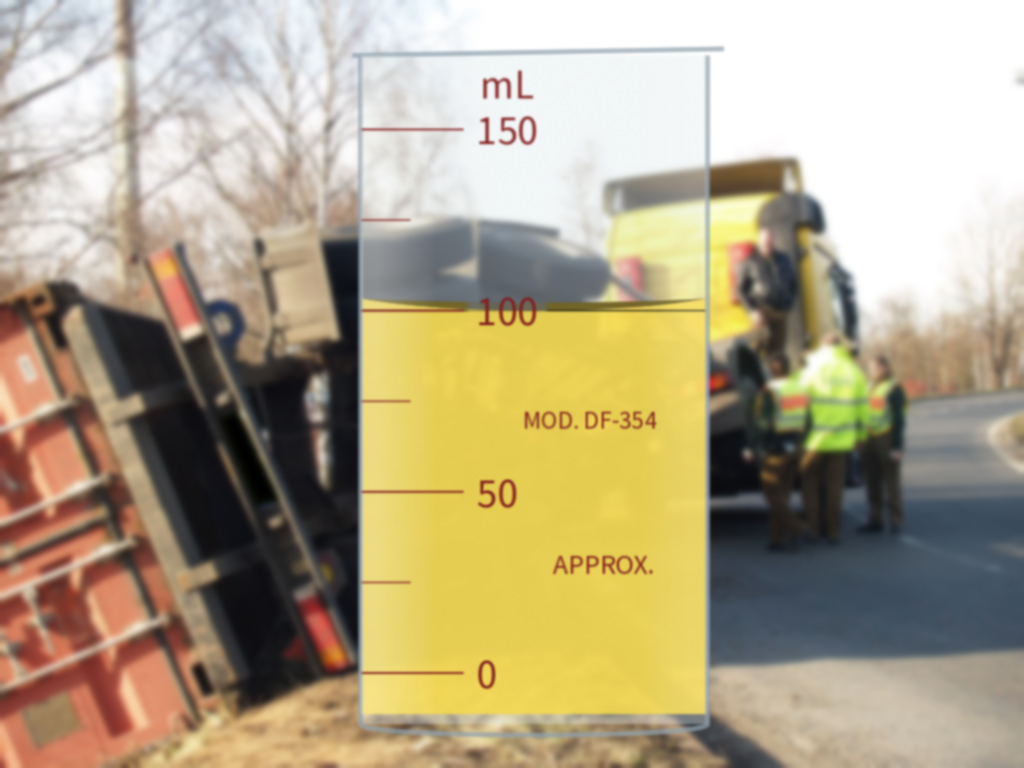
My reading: 100,mL
